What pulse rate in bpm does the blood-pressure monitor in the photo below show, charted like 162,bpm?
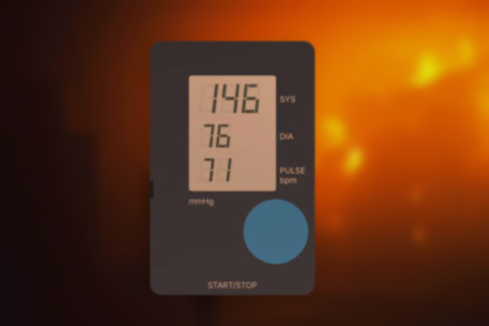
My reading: 71,bpm
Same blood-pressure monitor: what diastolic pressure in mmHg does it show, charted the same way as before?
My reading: 76,mmHg
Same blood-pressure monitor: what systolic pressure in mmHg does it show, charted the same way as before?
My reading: 146,mmHg
